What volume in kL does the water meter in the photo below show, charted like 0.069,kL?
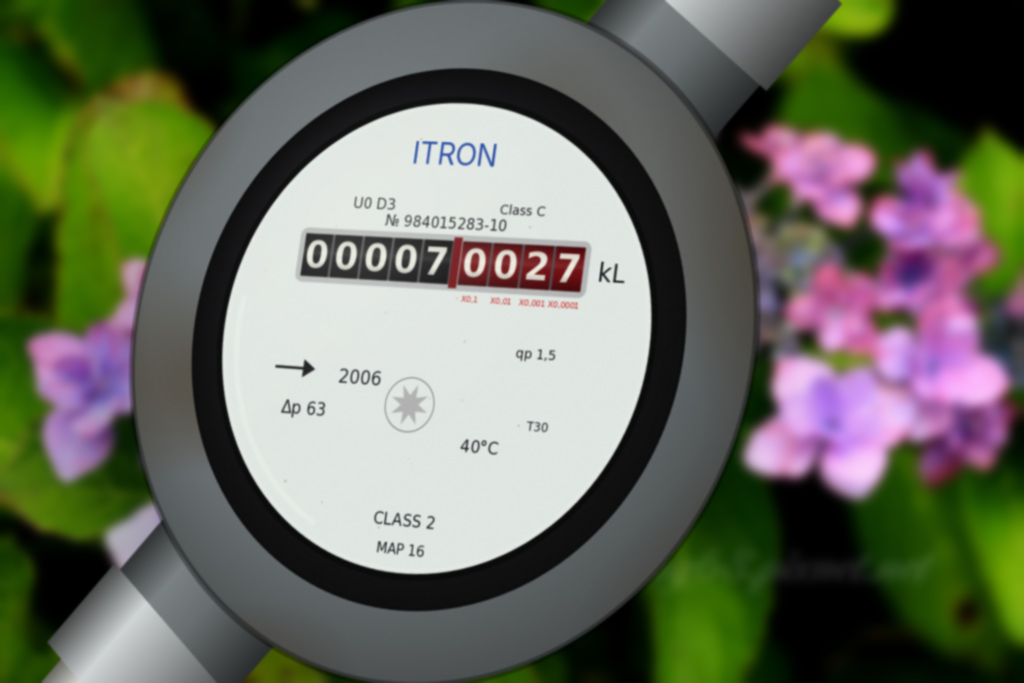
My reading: 7.0027,kL
